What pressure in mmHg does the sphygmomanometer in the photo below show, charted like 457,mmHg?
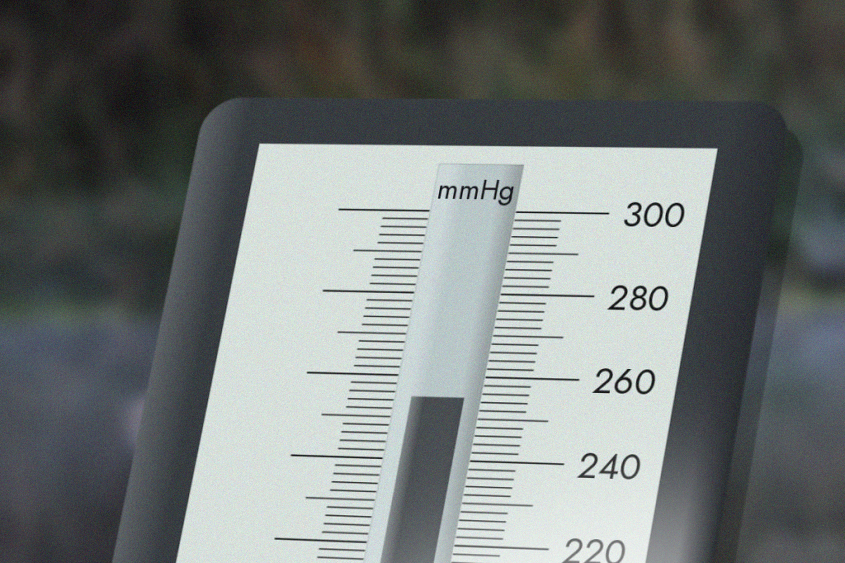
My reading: 255,mmHg
